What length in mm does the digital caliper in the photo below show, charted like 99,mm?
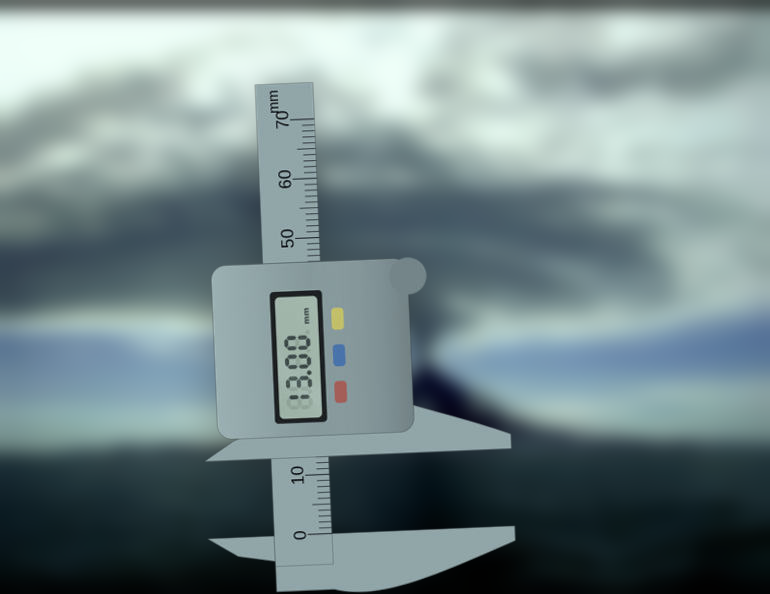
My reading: 13.00,mm
